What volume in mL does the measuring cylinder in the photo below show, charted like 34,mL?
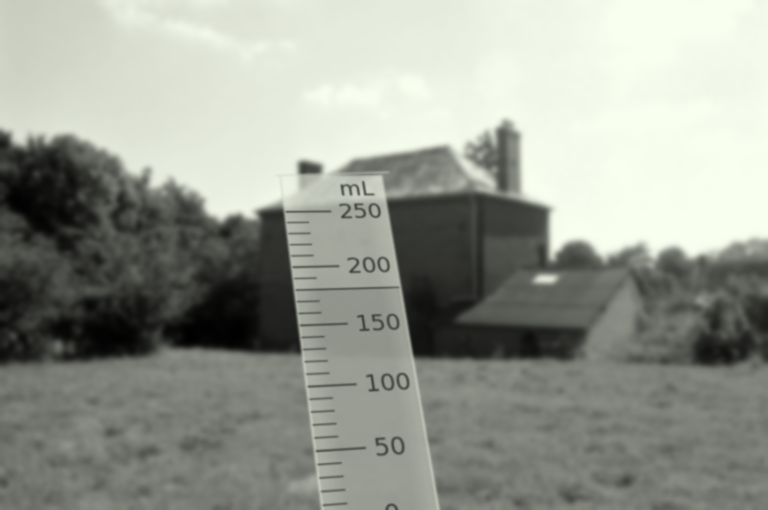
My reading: 180,mL
